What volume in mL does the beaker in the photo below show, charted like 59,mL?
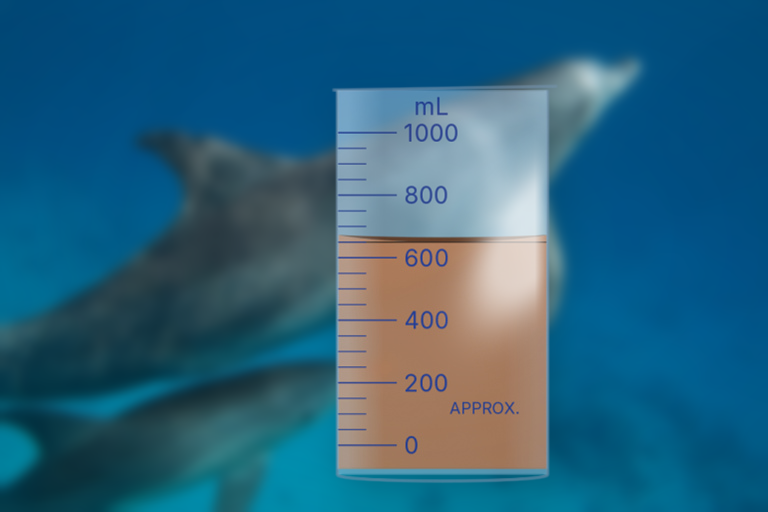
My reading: 650,mL
